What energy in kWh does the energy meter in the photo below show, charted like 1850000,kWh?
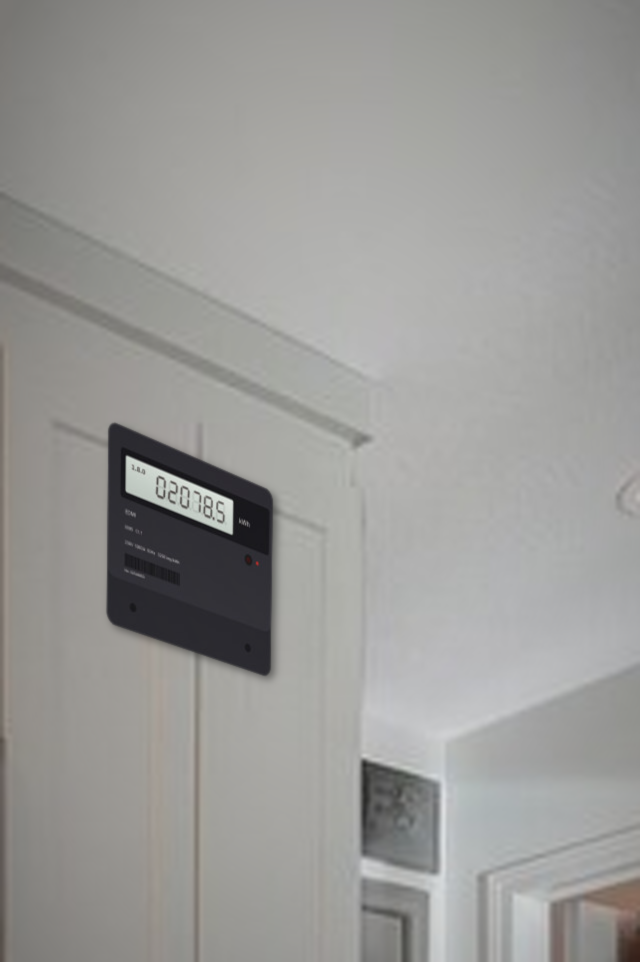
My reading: 2078.5,kWh
